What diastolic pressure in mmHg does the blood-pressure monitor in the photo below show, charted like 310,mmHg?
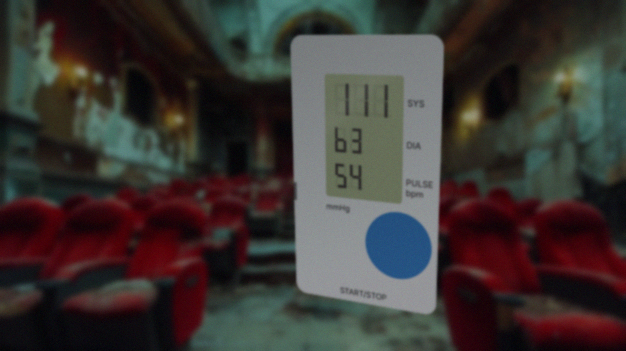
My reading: 63,mmHg
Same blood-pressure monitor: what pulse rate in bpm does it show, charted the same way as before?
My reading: 54,bpm
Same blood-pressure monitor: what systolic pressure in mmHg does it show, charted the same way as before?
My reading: 111,mmHg
